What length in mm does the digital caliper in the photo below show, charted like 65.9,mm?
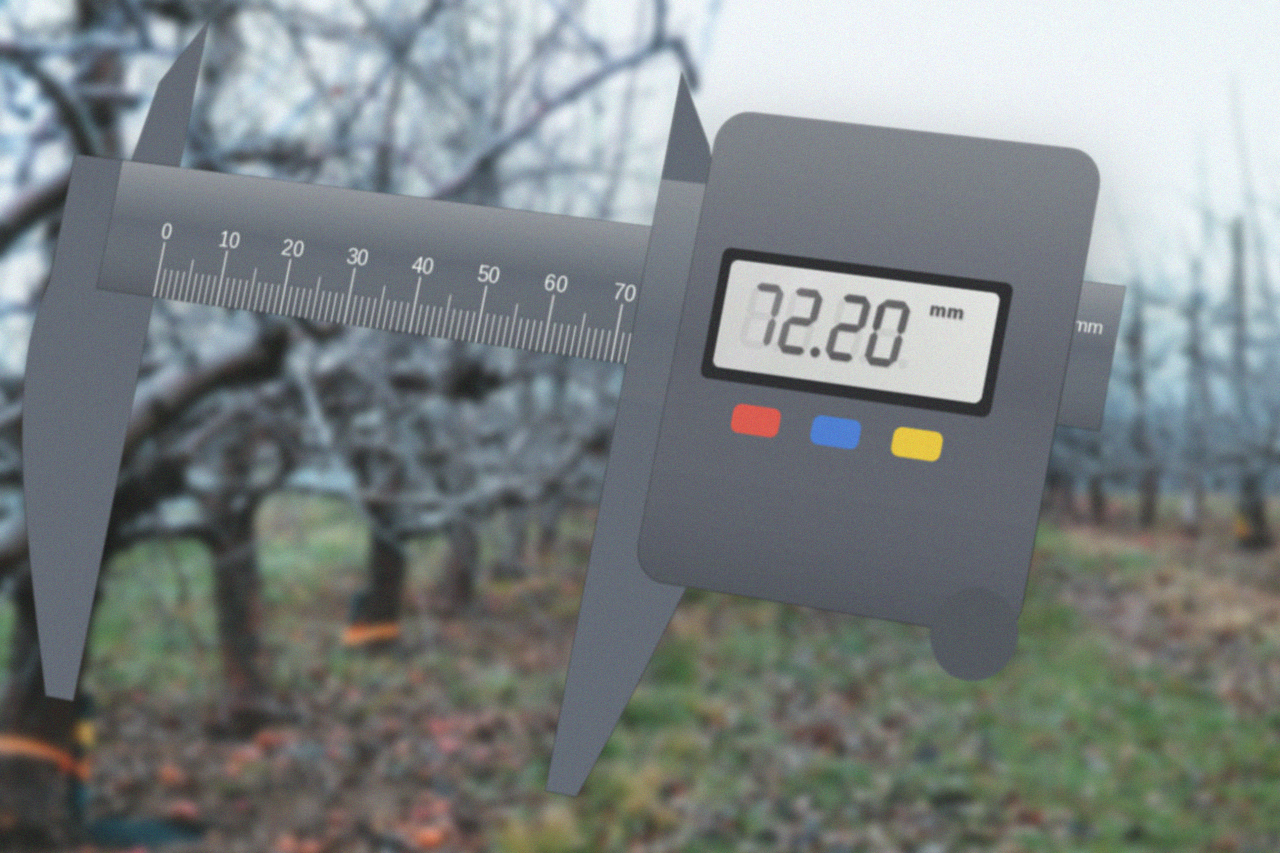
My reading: 72.20,mm
